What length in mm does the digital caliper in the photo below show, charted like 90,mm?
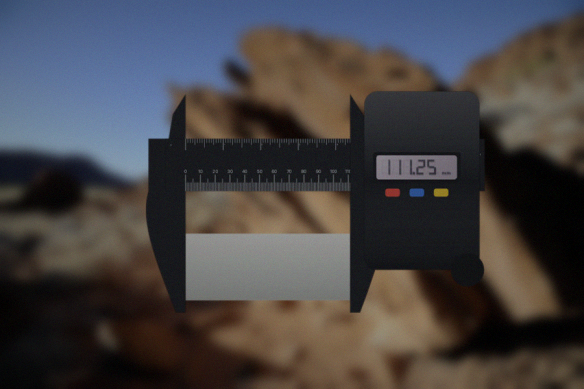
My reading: 111.25,mm
